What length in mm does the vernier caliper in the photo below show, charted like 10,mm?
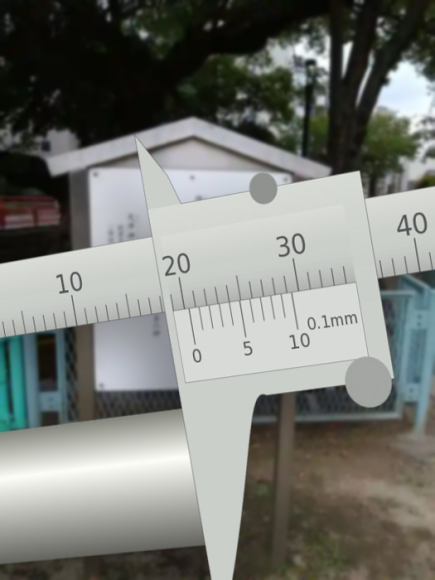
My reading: 20.4,mm
